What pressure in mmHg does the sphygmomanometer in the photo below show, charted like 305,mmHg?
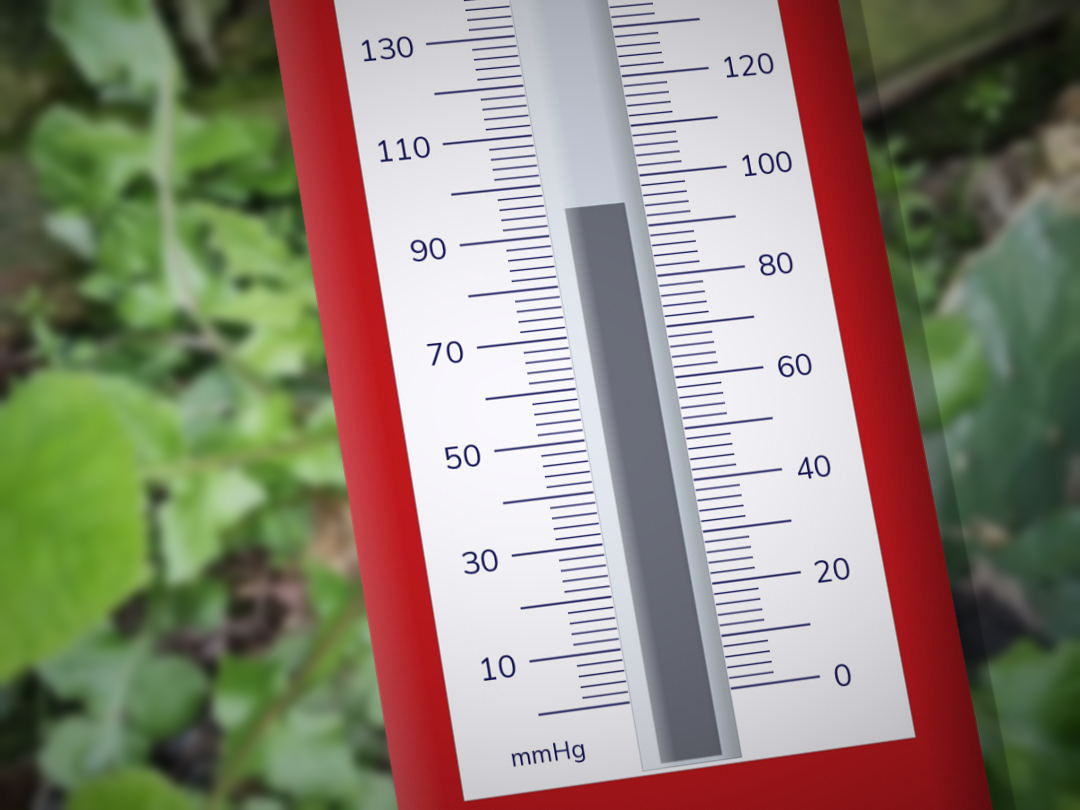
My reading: 95,mmHg
